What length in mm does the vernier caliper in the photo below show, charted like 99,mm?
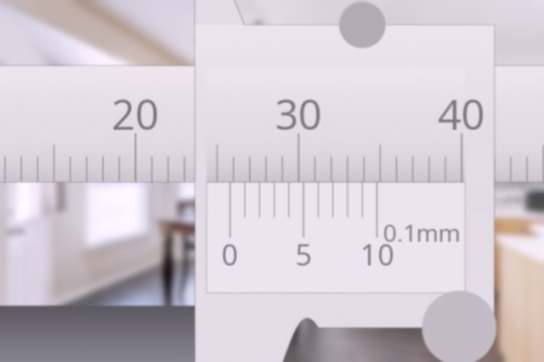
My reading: 25.8,mm
